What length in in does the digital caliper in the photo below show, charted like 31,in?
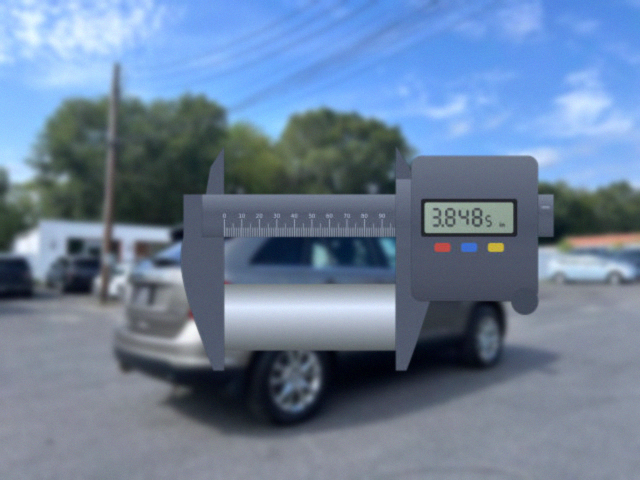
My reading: 3.8485,in
